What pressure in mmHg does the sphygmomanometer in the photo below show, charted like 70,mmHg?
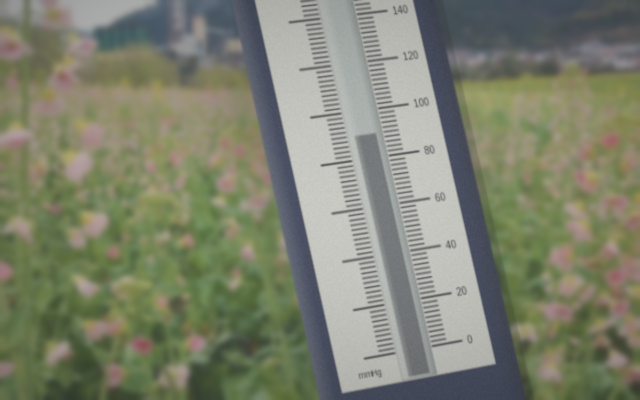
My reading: 90,mmHg
